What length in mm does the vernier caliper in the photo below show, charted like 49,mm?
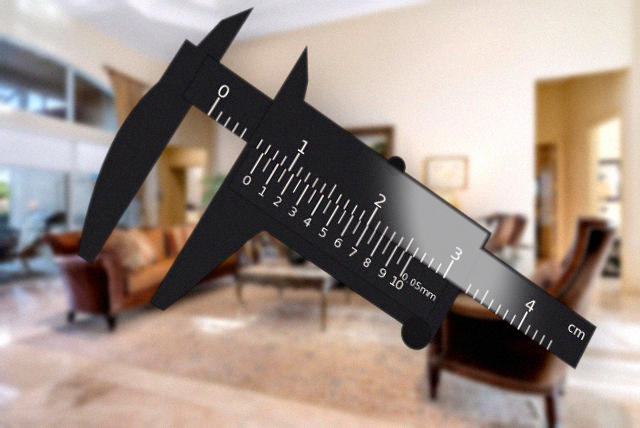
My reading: 6.8,mm
